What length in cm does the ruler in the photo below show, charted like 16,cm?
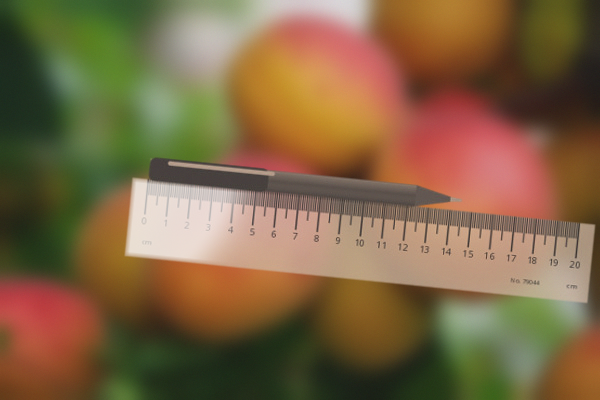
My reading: 14.5,cm
